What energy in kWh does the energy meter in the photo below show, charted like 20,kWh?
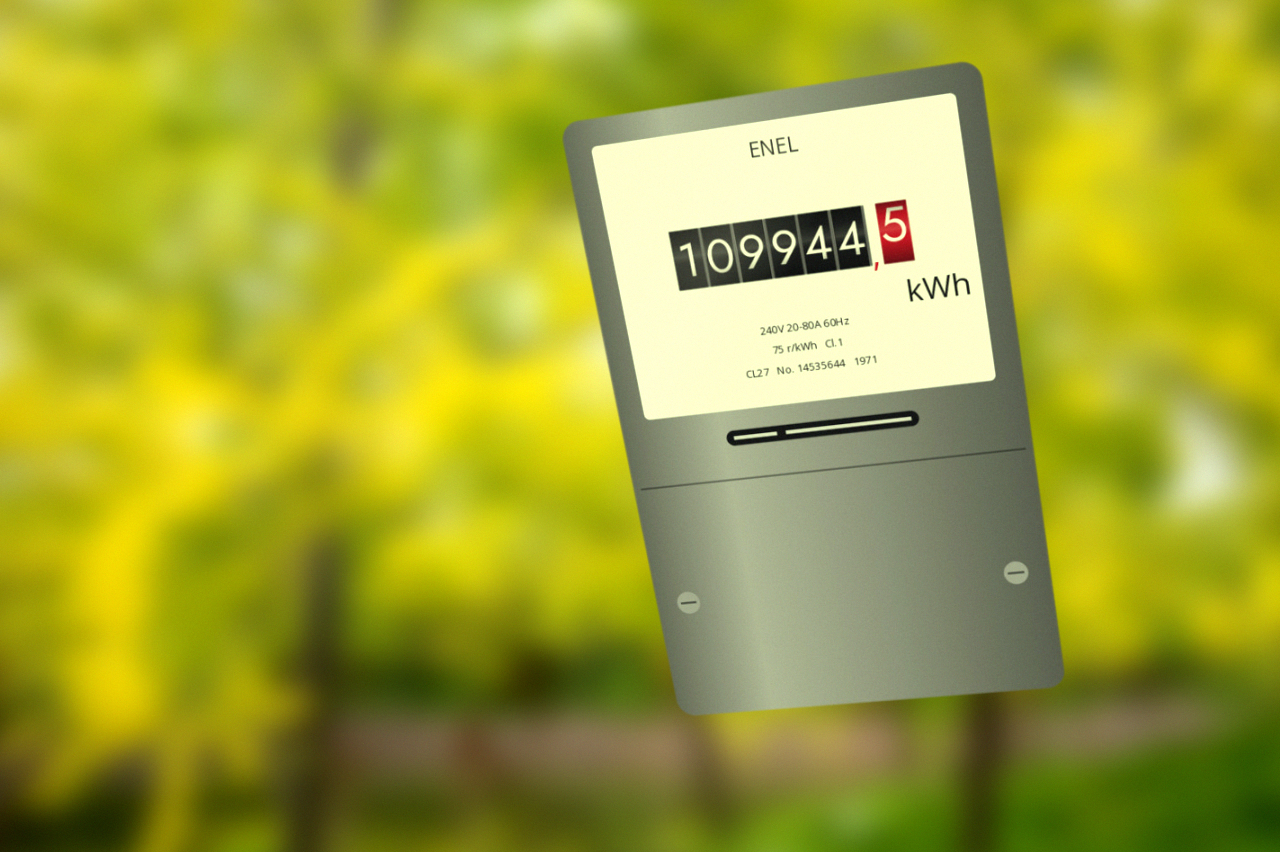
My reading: 109944.5,kWh
